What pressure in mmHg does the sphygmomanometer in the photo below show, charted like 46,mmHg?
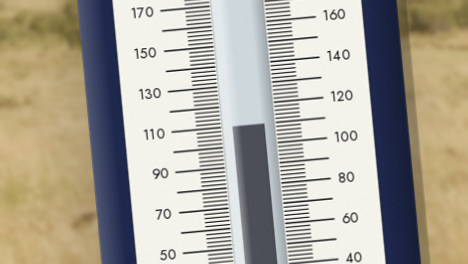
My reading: 110,mmHg
